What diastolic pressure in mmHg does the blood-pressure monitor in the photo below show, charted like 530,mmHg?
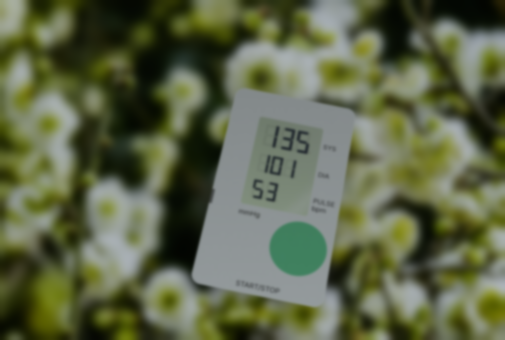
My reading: 101,mmHg
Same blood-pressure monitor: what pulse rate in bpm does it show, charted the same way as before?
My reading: 53,bpm
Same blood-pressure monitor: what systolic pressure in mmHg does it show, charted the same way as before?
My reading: 135,mmHg
